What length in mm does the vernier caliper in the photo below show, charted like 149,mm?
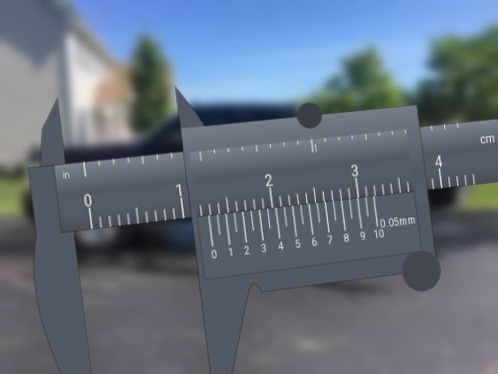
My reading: 12.8,mm
